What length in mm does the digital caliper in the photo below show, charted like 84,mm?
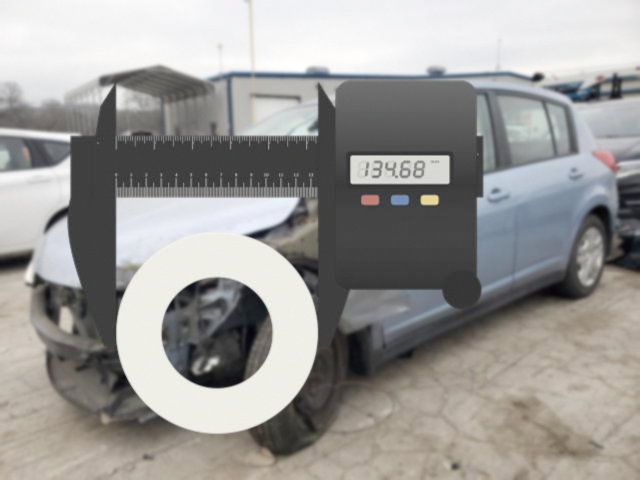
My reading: 134.68,mm
